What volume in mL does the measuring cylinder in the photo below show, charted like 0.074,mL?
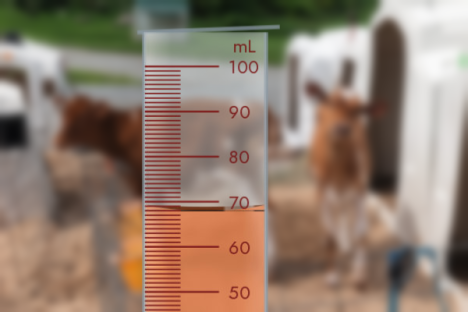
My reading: 68,mL
